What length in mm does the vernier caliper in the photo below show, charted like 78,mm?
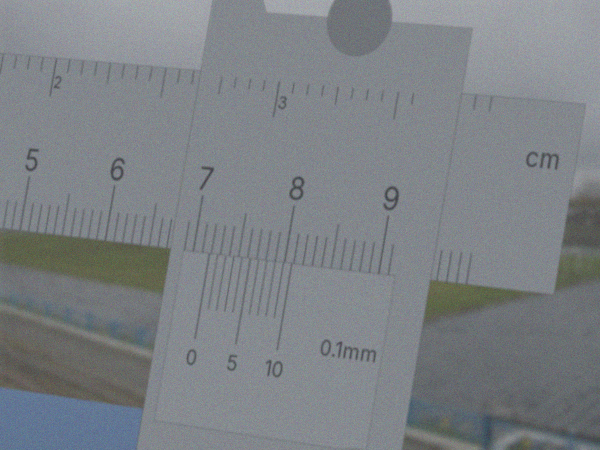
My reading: 71.8,mm
